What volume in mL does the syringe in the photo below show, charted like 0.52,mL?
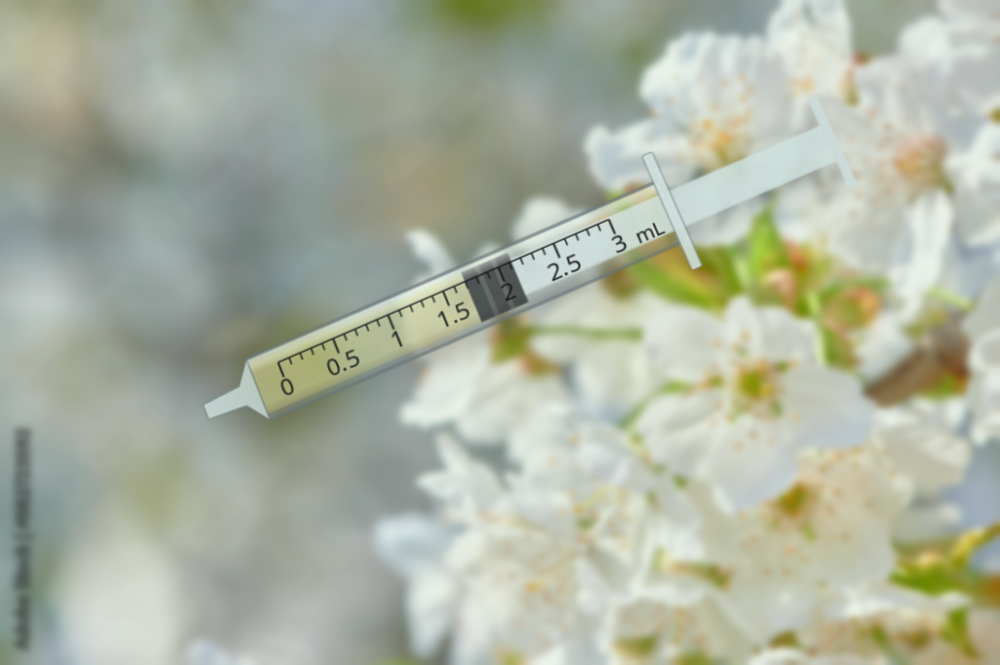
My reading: 1.7,mL
